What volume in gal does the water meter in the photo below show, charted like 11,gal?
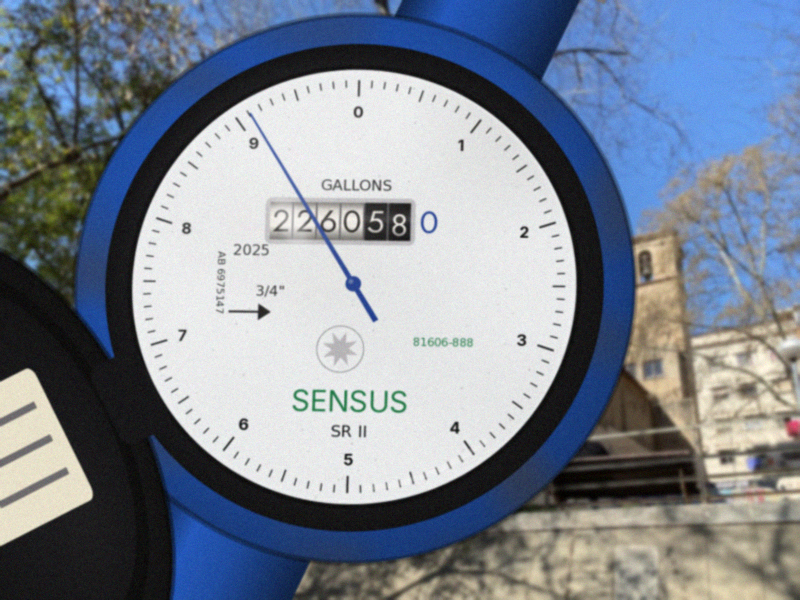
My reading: 2260579.1,gal
